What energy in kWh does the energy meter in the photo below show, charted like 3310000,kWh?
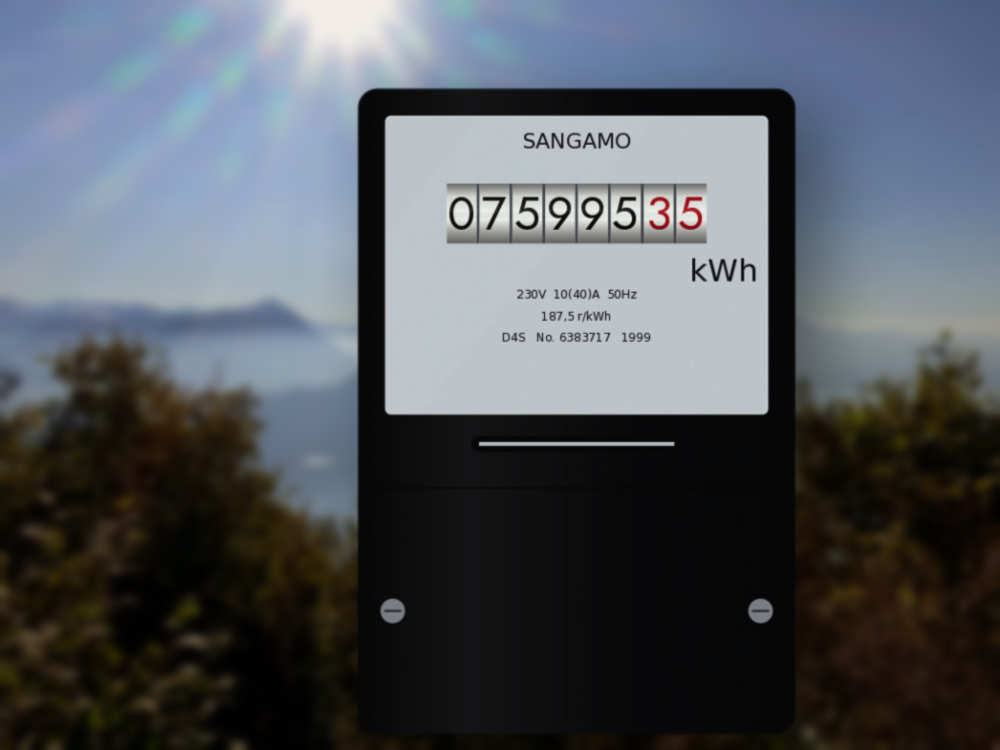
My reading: 75995.35,kWh
